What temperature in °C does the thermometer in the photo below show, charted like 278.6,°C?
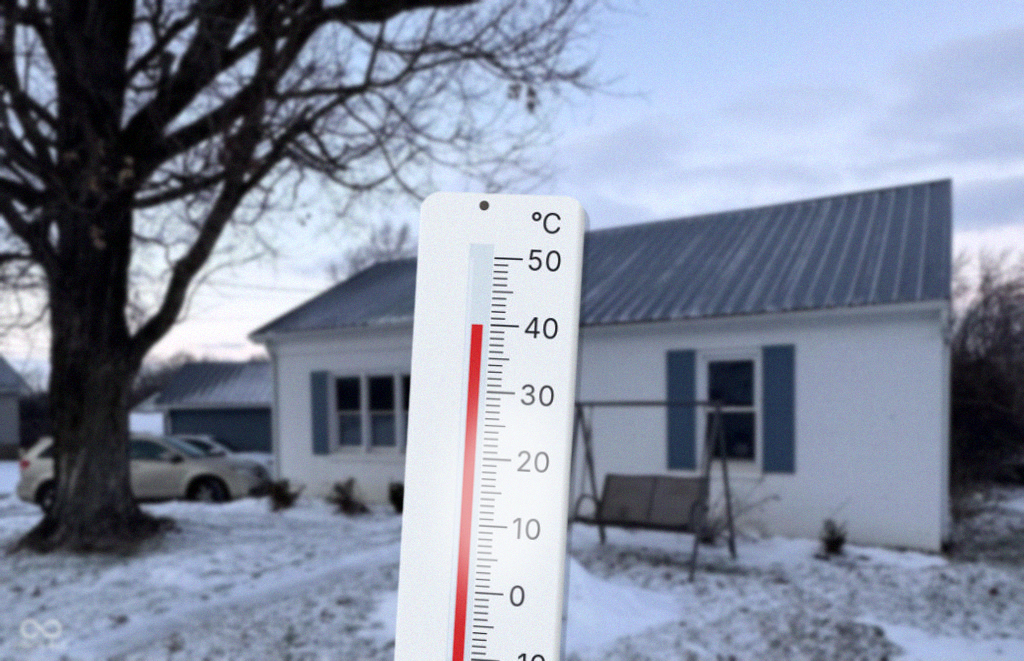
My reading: 40,°C
